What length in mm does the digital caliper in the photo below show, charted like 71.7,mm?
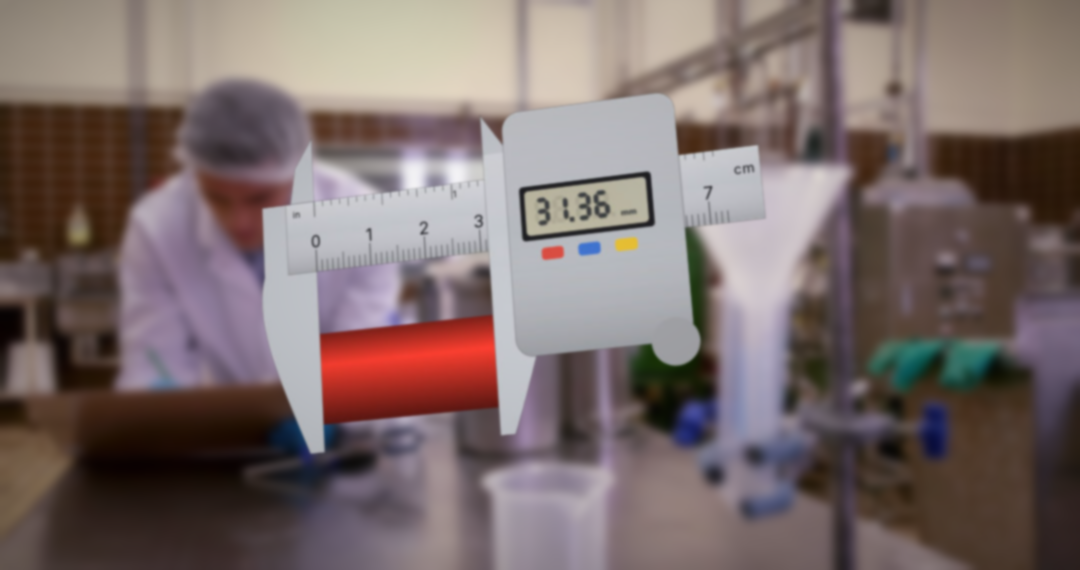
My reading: 31.36,mm
